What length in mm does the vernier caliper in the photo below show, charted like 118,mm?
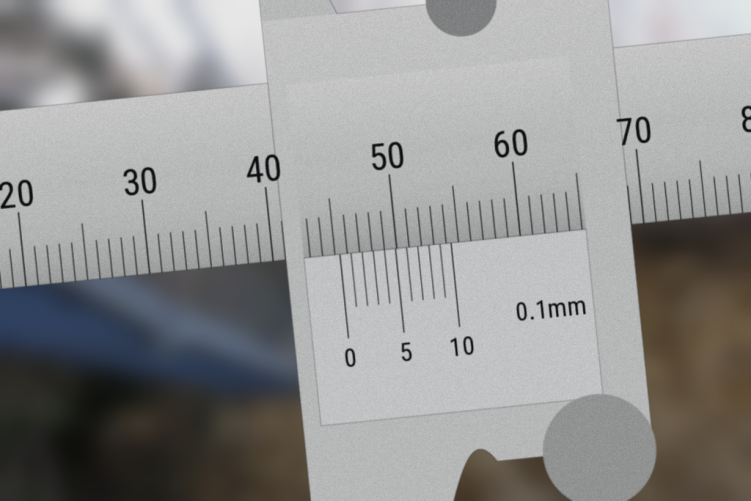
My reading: 45.4,mm
